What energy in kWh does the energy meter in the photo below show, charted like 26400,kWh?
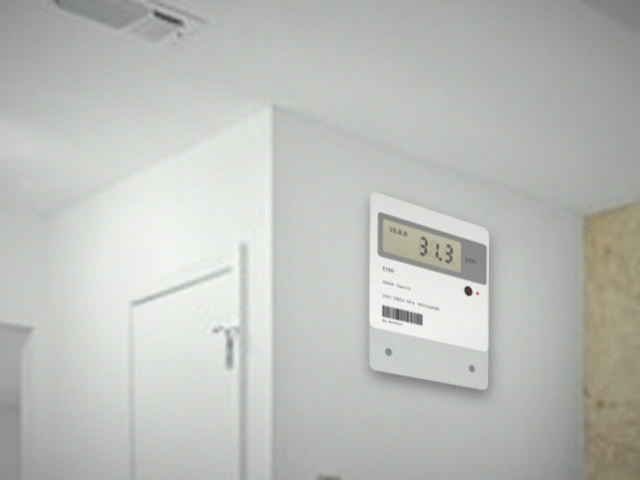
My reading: 31.3,kWh
